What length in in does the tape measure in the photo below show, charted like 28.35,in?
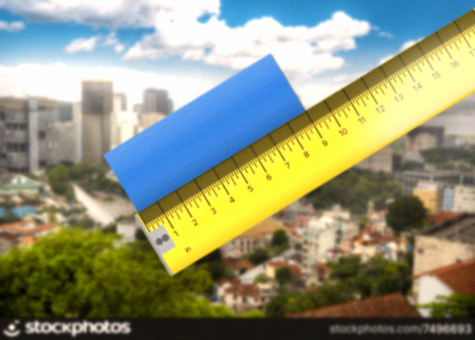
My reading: 9,in
